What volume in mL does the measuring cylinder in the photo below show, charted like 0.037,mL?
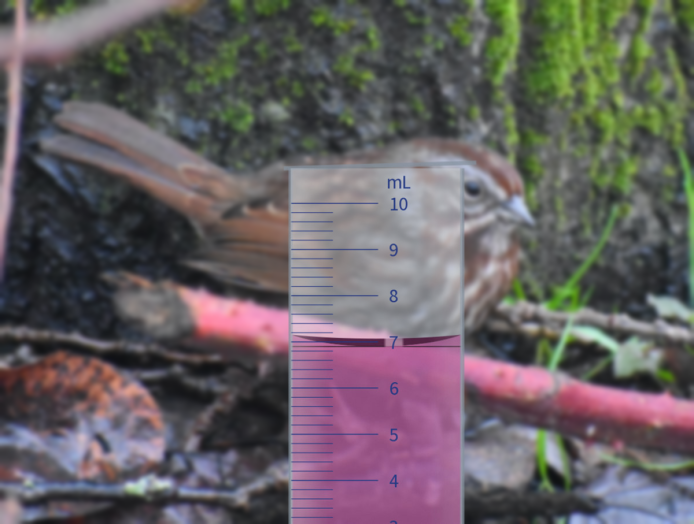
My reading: 6.9,mL
